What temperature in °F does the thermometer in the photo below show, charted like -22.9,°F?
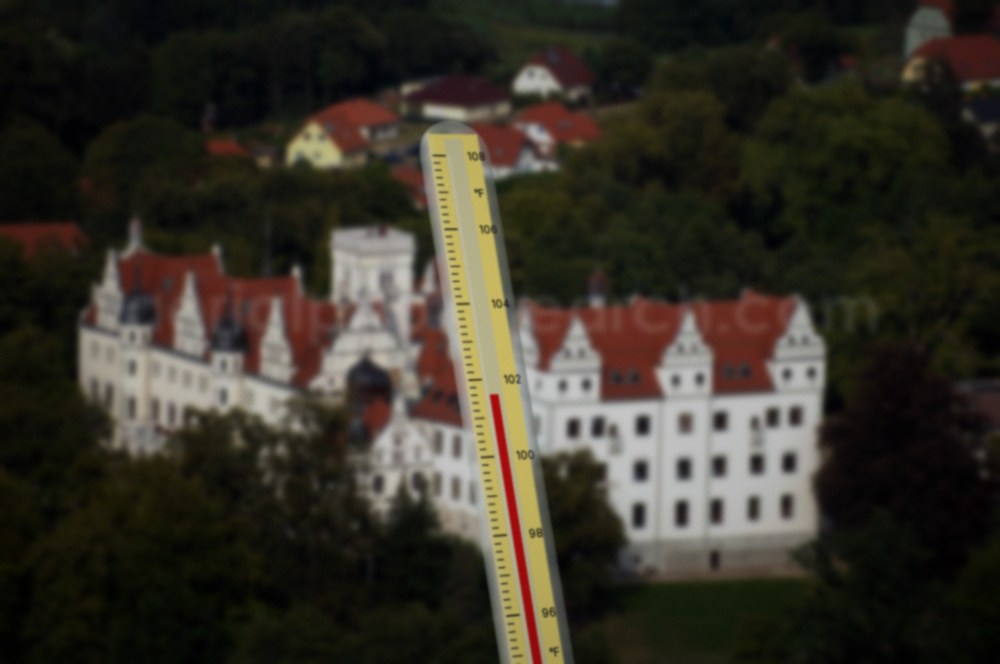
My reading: 101.6,°F
